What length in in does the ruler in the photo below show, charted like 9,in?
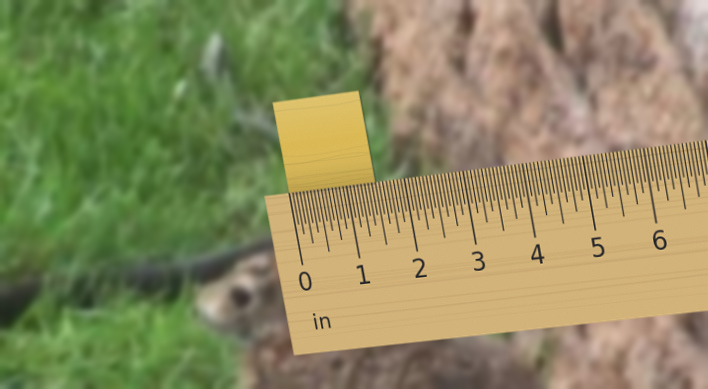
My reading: 1.5,in
